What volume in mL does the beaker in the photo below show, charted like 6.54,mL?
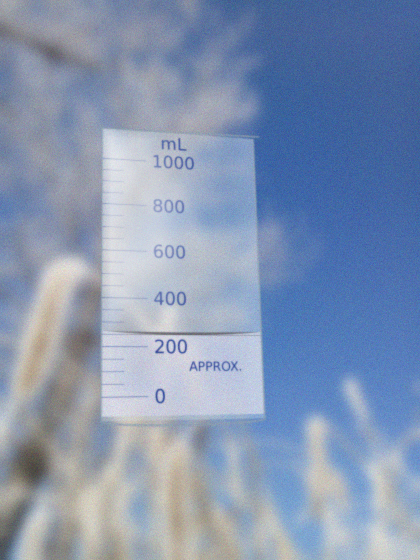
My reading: 250,mL
